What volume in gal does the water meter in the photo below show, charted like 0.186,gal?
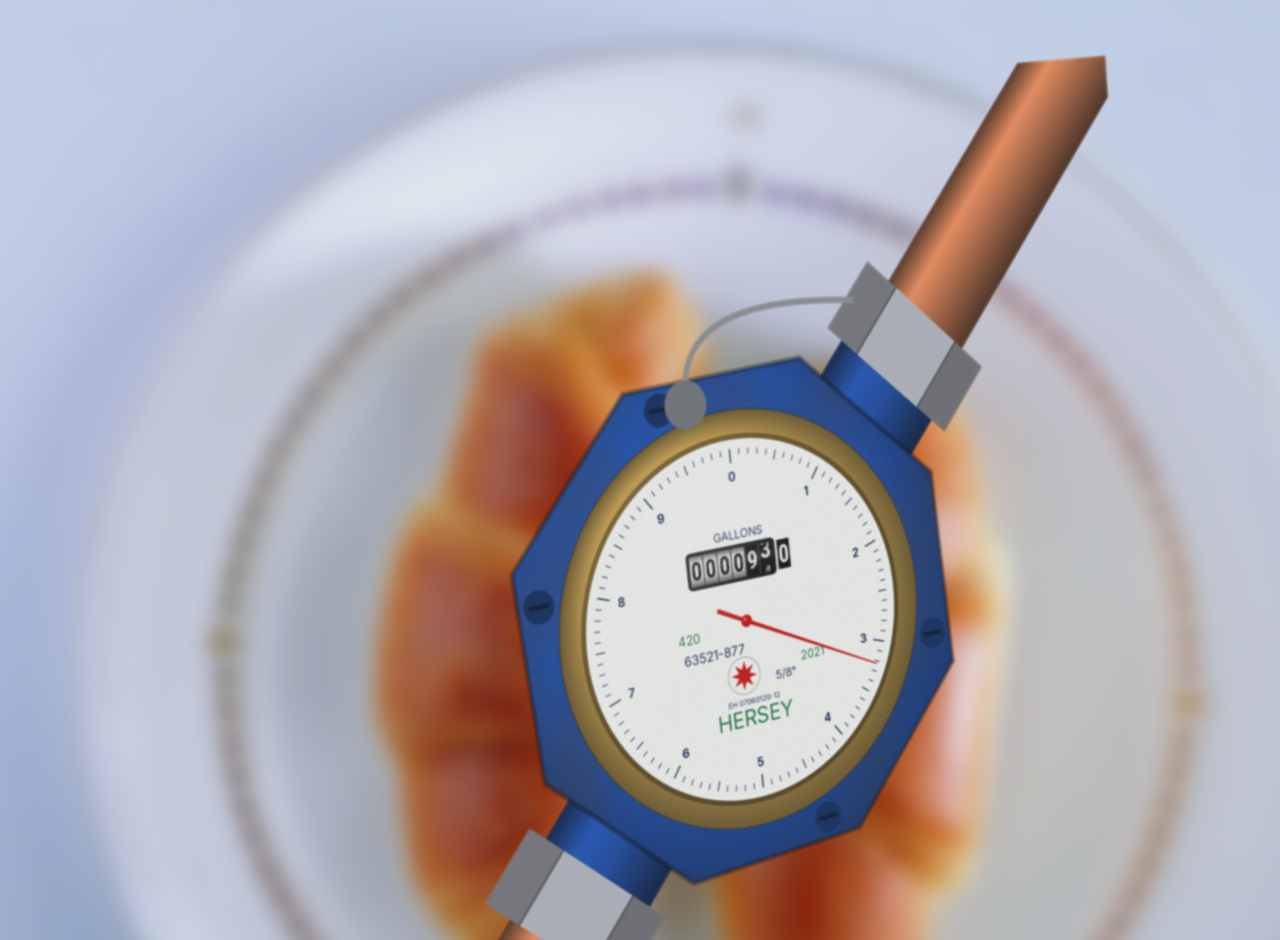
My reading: 933.2,gal
